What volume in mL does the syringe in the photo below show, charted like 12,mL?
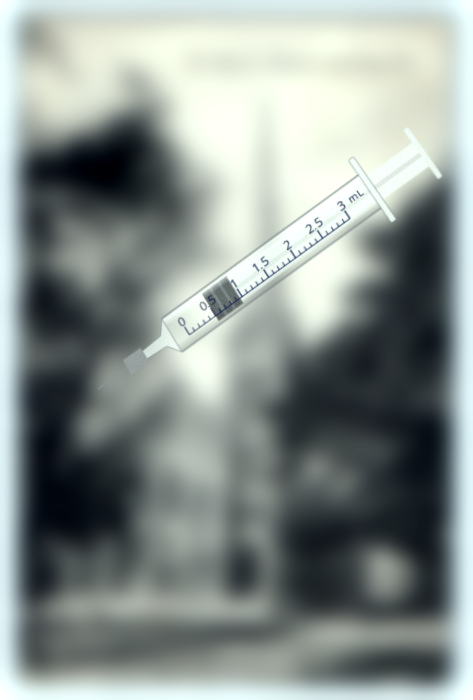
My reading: 0.5,mL
